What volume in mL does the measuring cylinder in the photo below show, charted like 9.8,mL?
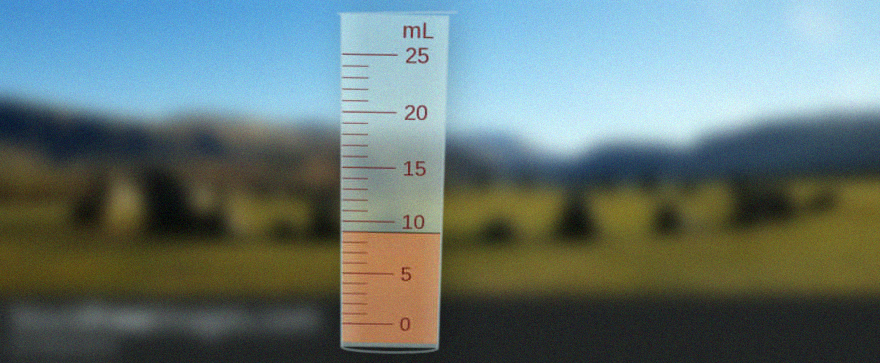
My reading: 9,mL
